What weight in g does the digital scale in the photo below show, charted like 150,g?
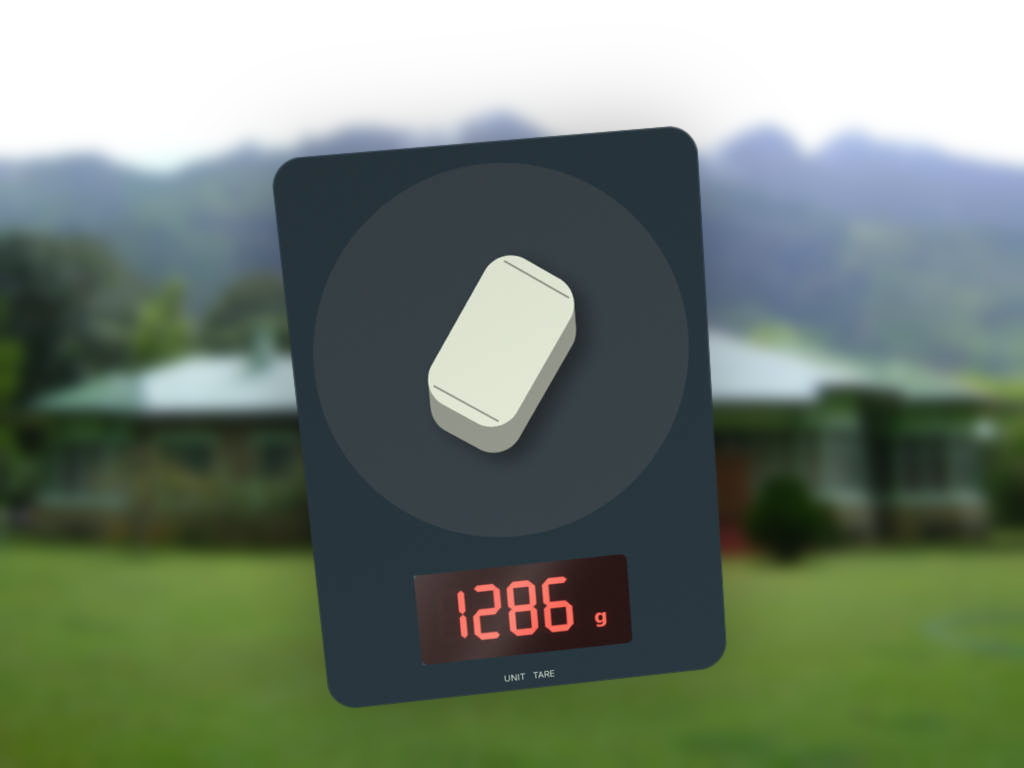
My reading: 1286,g
